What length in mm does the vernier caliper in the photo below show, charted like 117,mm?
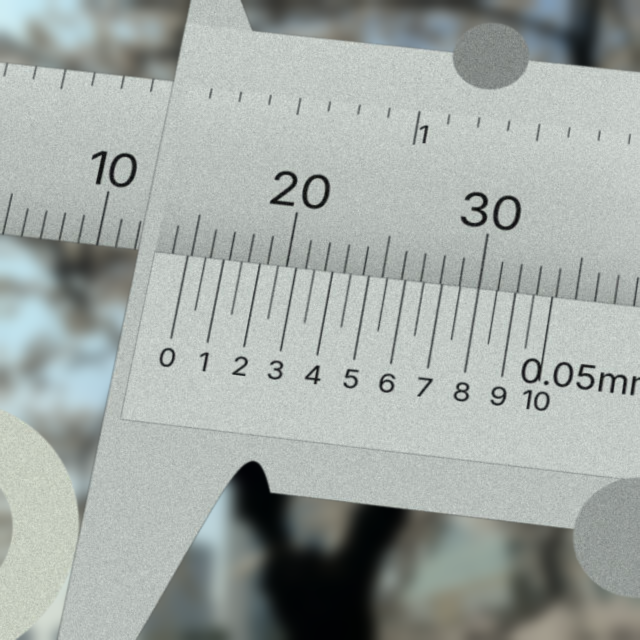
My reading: 14.8,mm
